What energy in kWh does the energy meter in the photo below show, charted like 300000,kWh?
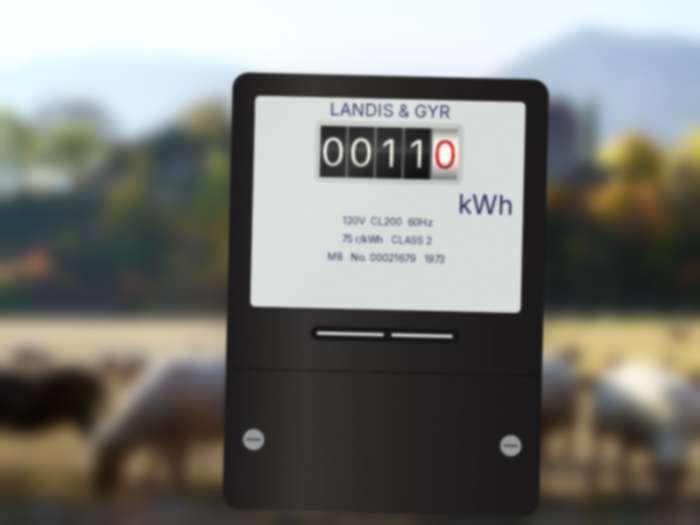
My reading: 11.0,kWh
